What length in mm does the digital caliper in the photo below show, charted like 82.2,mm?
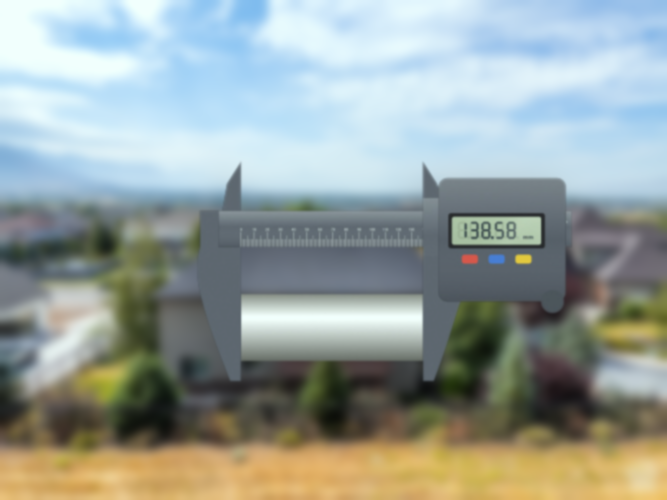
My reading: 138.58,mm
